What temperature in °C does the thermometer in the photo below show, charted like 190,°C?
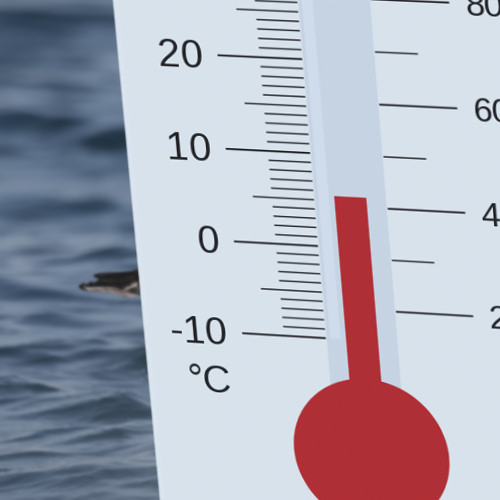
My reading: 5.5,°C
